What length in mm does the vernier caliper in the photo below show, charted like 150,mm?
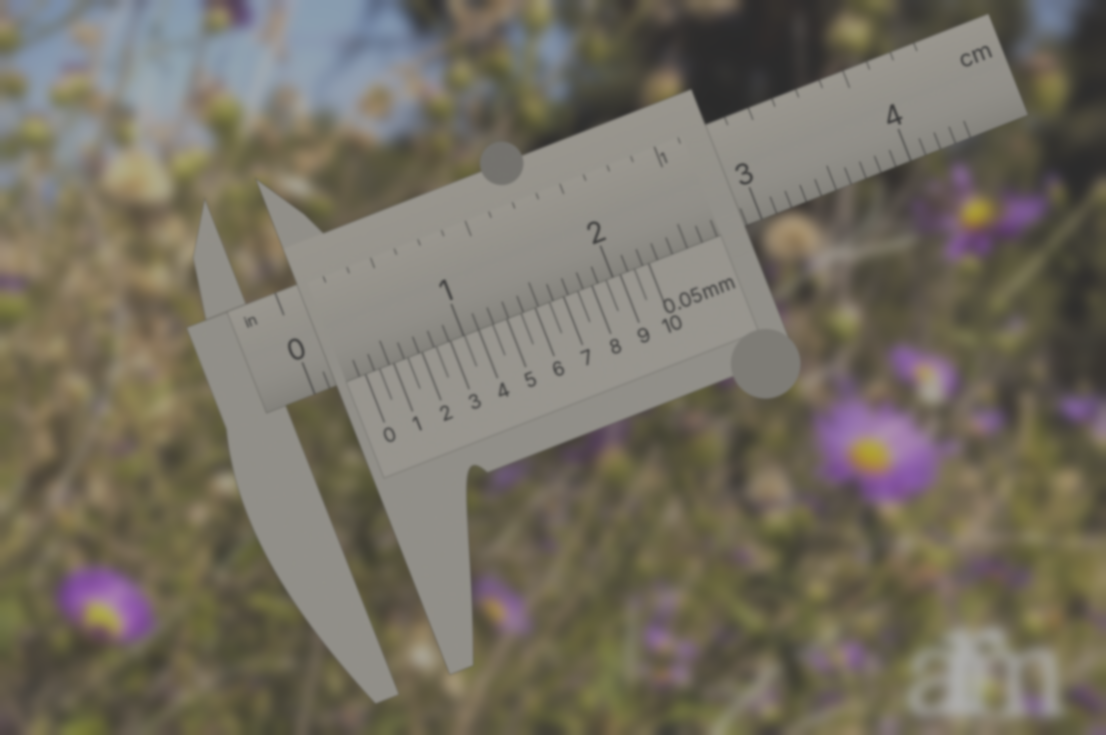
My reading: 3.4,mm
